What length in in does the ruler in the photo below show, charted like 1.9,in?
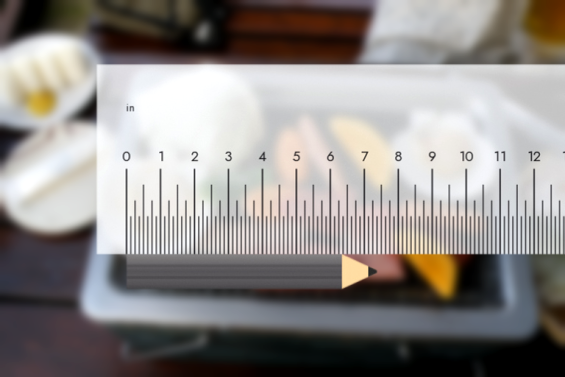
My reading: 7.375,in
